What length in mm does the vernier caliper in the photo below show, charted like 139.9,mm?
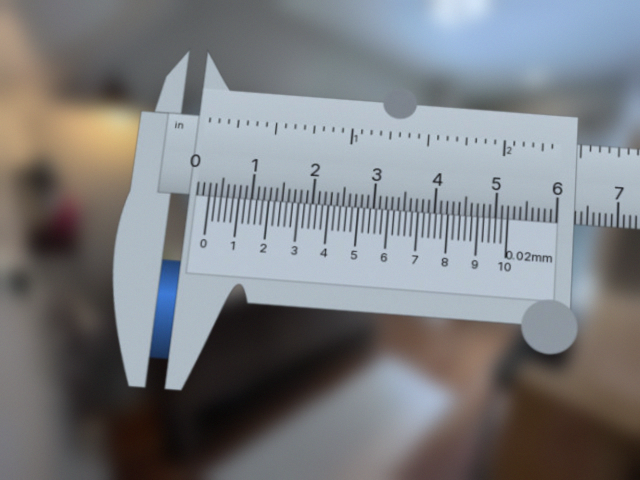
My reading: 3.0,mm
